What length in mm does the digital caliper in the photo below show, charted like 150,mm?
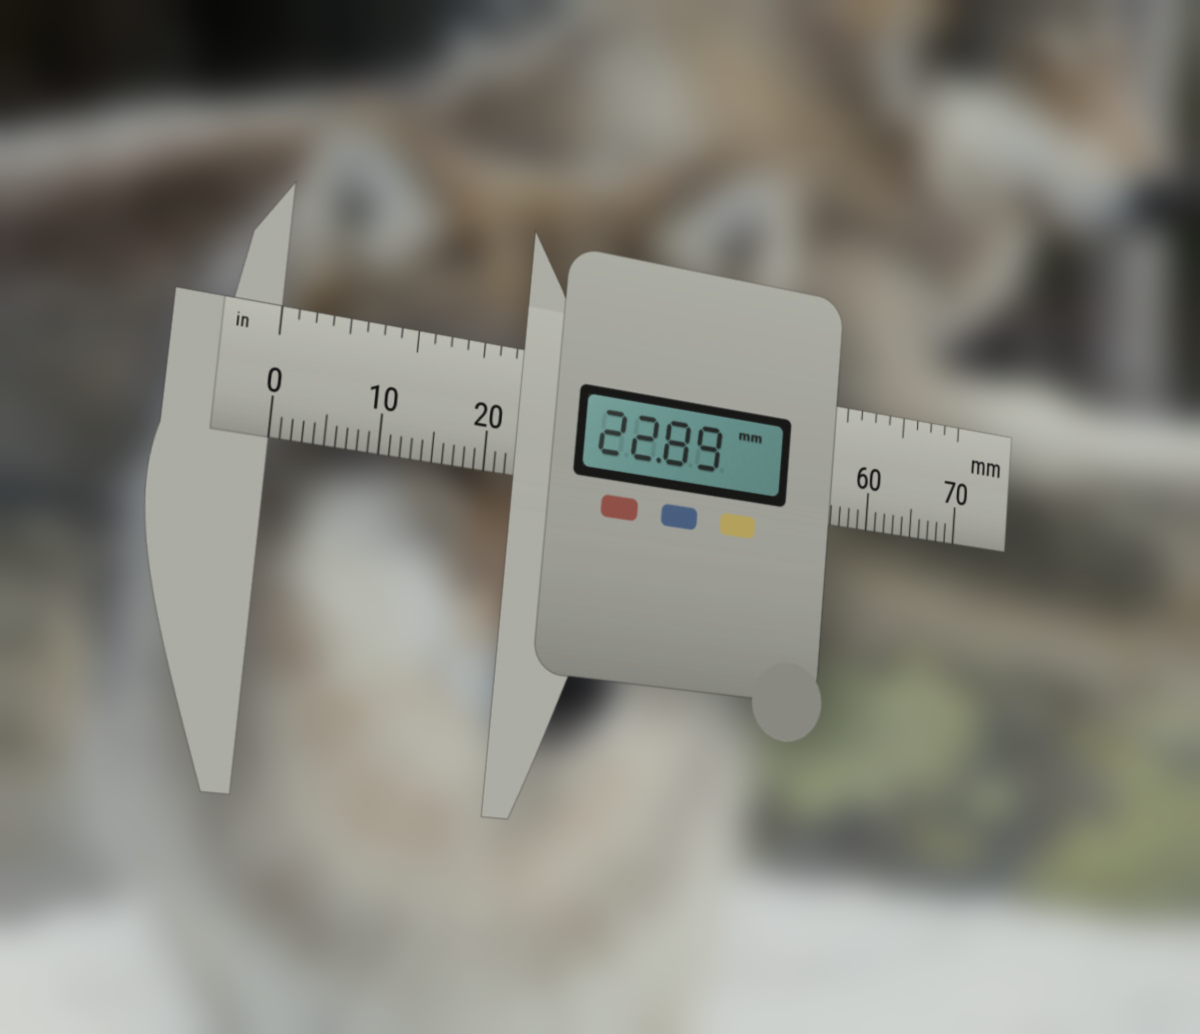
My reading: 22.89,mm
